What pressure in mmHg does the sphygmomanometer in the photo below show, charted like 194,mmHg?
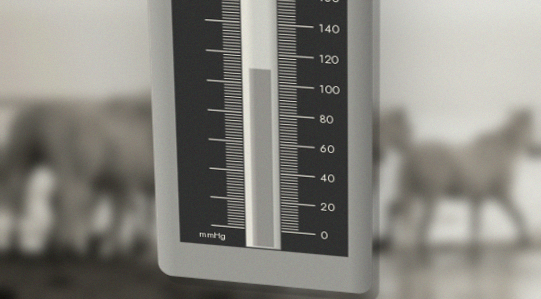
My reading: 110,mmHg
